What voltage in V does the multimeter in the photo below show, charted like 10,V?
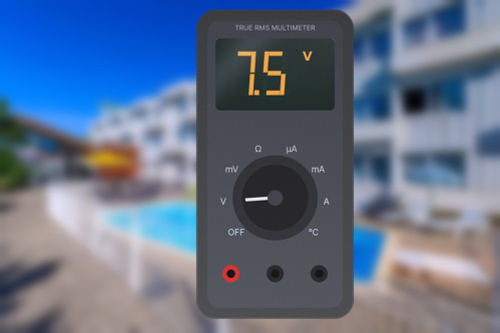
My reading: 7.5,V
